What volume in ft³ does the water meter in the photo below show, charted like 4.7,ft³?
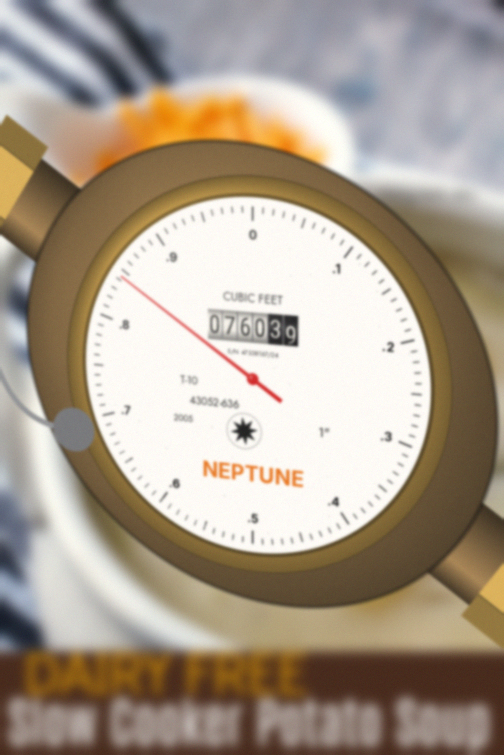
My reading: 76038.84,ft³
